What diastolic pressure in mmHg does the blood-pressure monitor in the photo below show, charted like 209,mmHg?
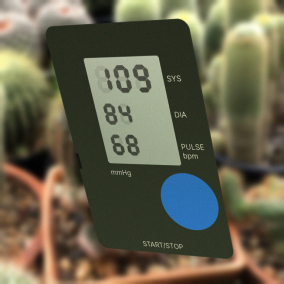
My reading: 84,mmHg
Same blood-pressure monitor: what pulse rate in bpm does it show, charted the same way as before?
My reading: 68,bpm
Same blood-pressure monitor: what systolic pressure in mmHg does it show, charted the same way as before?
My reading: 109,mmHg
